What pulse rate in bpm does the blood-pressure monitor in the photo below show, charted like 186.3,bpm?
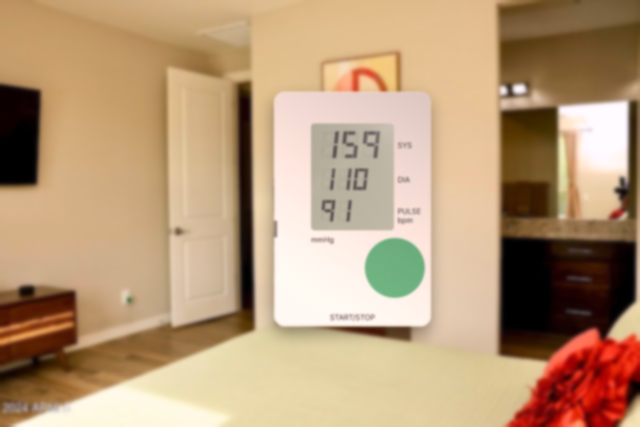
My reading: 91,bpm
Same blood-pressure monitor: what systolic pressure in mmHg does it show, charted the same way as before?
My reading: 159,mmHg
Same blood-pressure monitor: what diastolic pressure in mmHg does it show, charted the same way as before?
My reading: 110,mmHg
